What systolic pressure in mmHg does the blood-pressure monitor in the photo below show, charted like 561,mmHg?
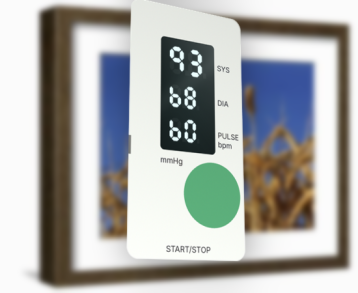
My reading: 93,mmHg
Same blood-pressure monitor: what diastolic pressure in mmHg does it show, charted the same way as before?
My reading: 68,mmHg
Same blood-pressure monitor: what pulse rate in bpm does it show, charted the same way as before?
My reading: 60,bpm
